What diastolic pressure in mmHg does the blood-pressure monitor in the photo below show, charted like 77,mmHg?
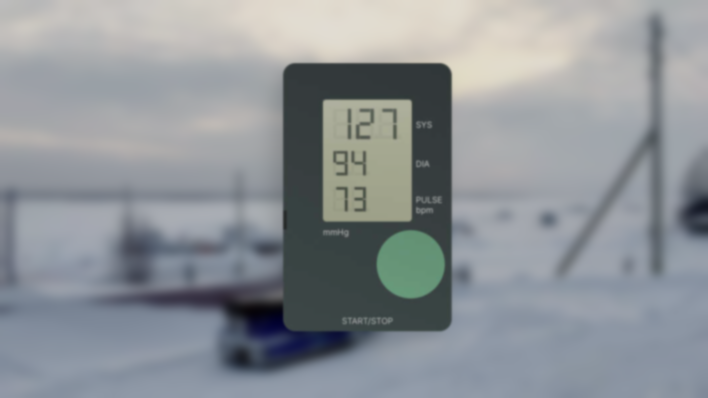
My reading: 94,mmHg
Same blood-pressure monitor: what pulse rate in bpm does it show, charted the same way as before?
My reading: 73,bpm
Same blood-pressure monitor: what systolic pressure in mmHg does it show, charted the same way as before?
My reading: 127,mmHg
